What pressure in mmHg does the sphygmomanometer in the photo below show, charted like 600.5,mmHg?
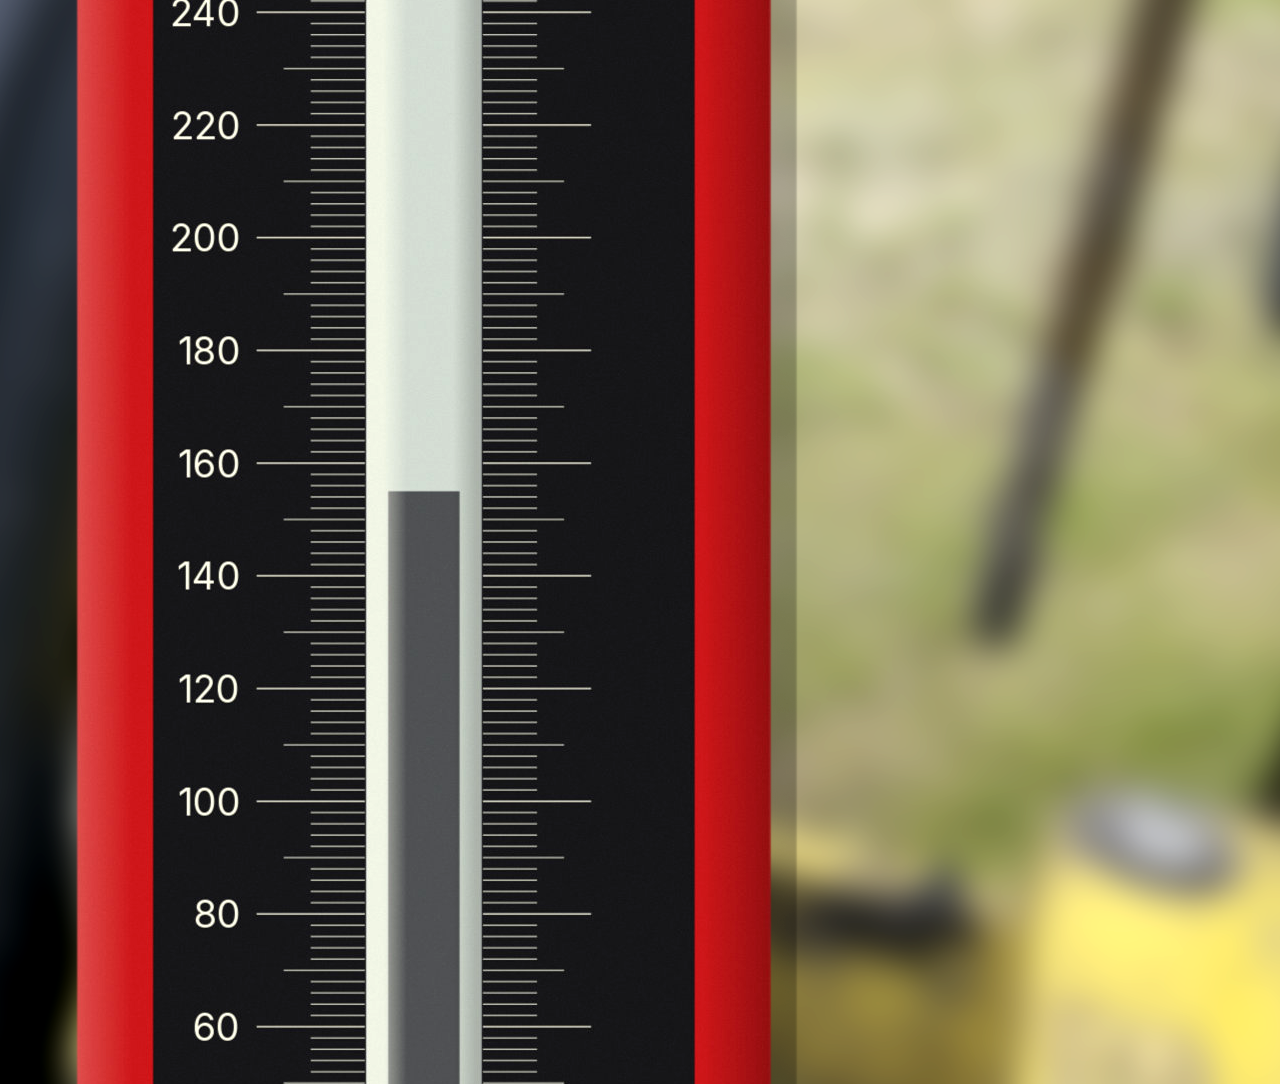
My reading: 155,mmHg
